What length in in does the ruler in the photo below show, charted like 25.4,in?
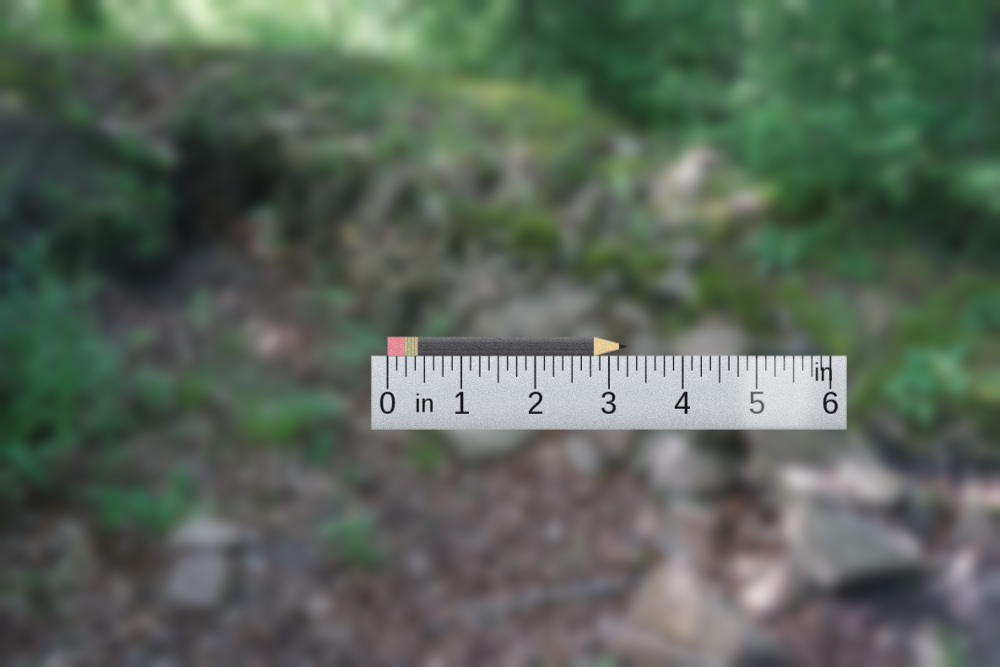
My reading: 3.25,in
